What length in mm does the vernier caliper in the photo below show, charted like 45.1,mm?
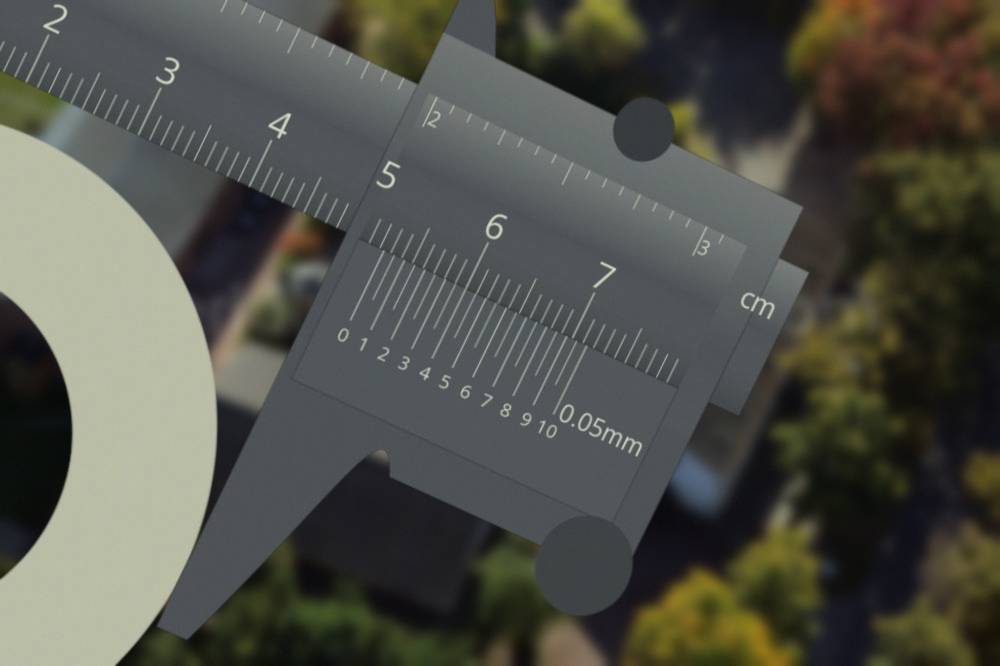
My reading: 52.4,mm
